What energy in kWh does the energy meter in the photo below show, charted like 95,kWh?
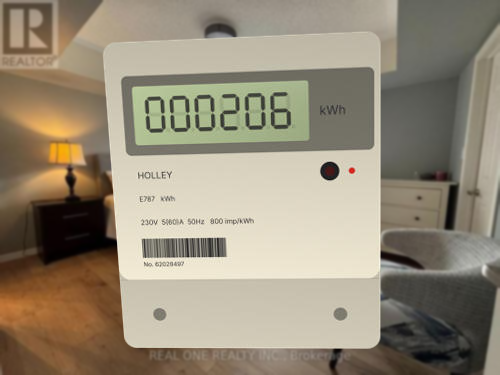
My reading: 206,kWh
